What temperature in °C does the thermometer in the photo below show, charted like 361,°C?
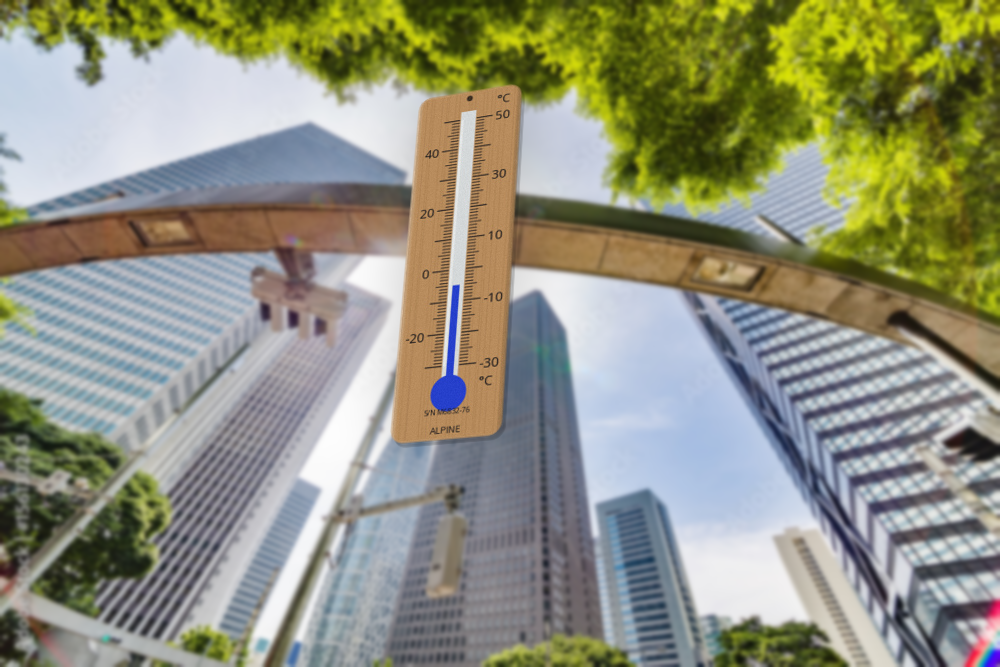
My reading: -5,°C
